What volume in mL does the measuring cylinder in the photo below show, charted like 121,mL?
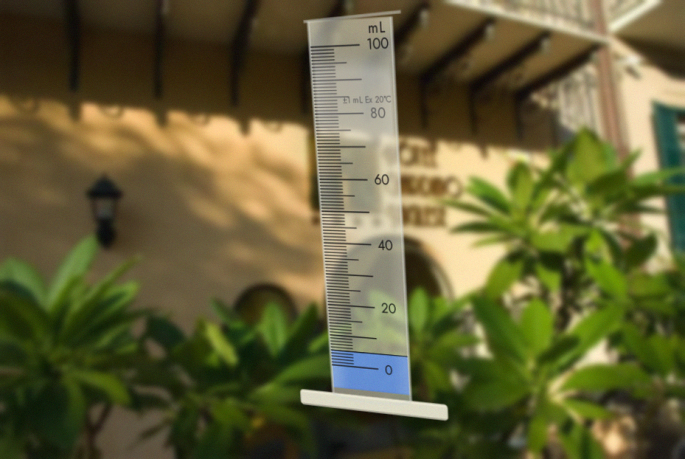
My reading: 5,mL
